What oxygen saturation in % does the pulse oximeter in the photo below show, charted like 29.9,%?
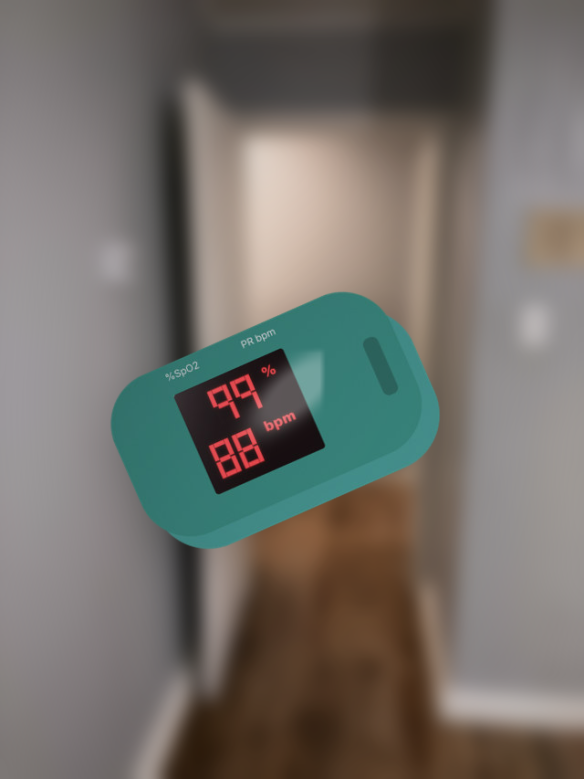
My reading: 99,%
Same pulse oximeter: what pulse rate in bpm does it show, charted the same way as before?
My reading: 88,bpm
